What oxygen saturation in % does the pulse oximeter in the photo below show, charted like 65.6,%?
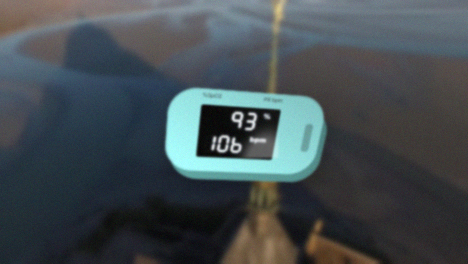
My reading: 93,%
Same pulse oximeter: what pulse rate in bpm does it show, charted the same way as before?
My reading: 106,bpm
